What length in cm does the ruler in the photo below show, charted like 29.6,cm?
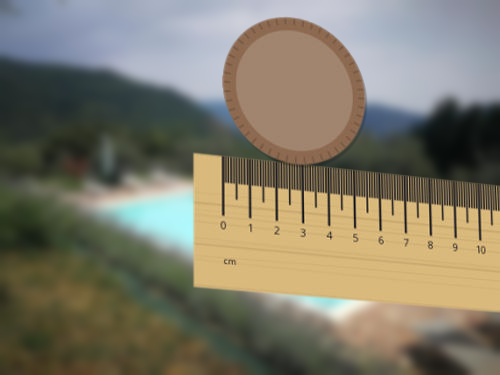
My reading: 5.5,cm
